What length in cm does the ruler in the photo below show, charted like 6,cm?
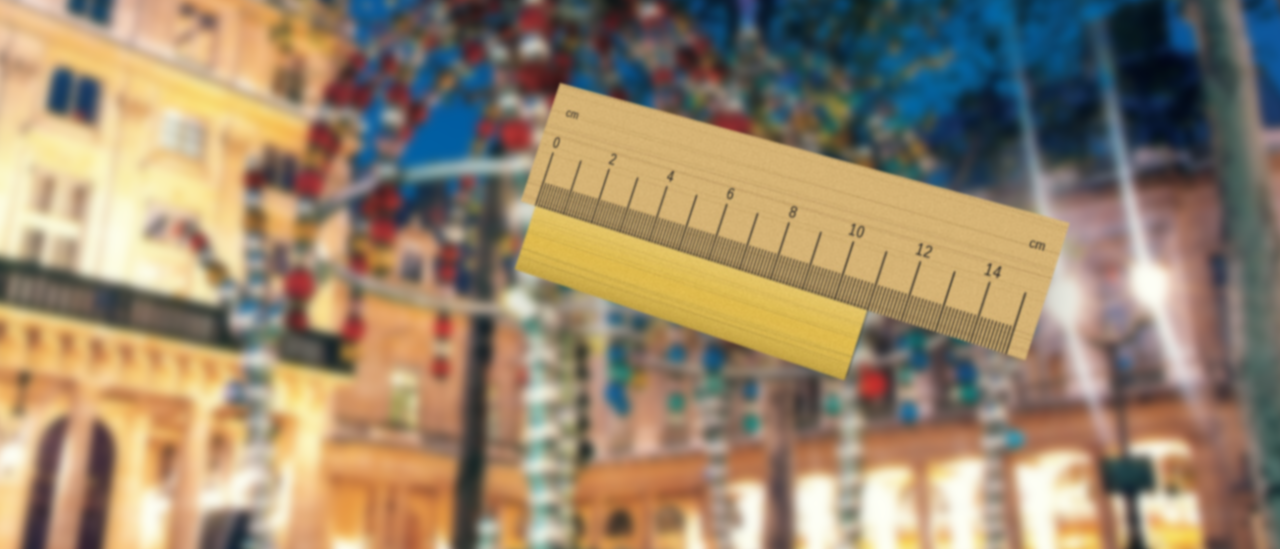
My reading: 11,cm
